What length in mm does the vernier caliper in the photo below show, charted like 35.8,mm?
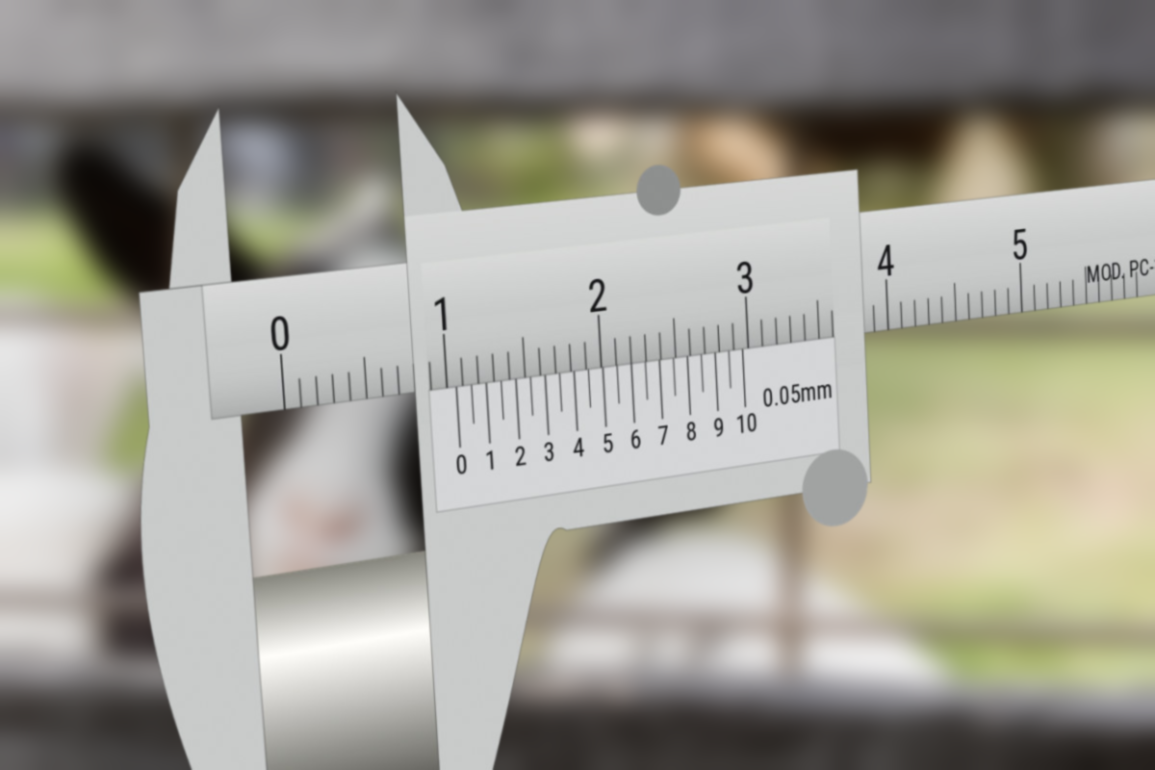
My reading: 10.6,mm
